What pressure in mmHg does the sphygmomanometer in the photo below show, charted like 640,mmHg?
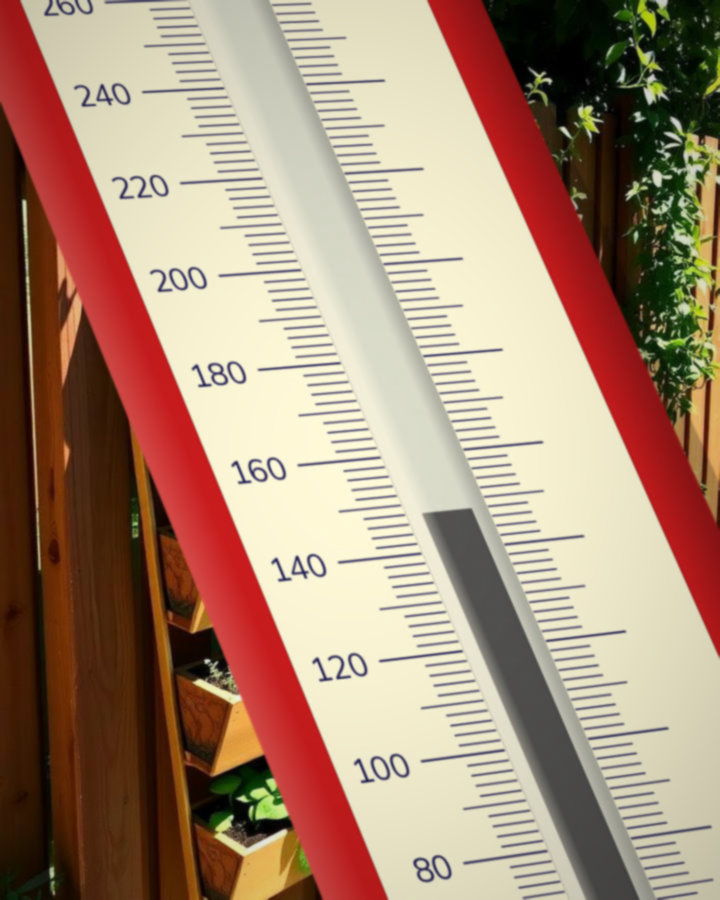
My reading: 148,mmHg
